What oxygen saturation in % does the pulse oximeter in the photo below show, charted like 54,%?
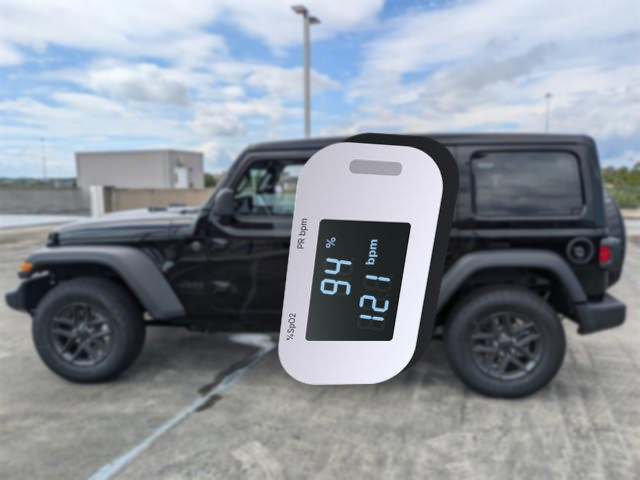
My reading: 94,%
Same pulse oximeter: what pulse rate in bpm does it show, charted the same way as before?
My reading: 121,bpm
